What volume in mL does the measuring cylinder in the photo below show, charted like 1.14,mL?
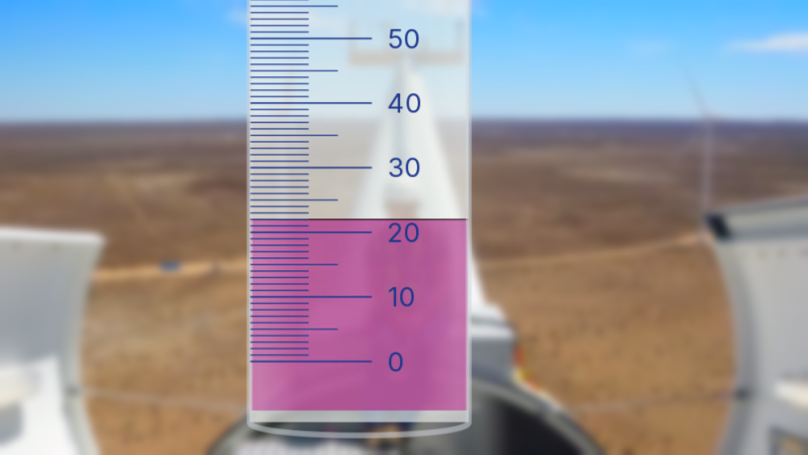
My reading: 22,mL
